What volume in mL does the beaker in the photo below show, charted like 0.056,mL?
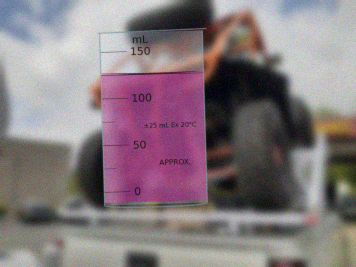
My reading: 125,mL
